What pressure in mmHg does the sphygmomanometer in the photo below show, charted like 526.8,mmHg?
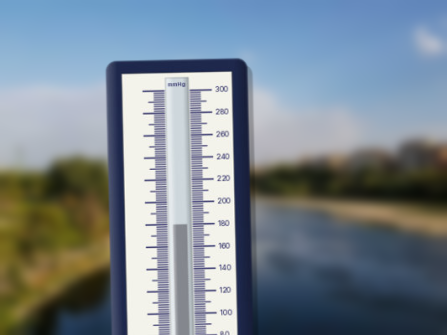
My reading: 180,mmHg
